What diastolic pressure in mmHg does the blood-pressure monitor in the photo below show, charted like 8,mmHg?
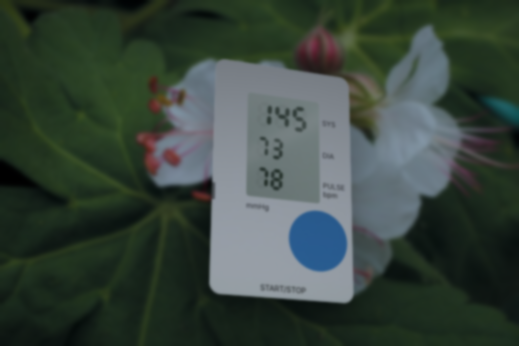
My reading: 73,mmHg
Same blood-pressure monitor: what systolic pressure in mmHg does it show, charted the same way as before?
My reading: 145,mmHg
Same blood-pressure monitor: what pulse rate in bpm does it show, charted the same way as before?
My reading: 78,bpm
